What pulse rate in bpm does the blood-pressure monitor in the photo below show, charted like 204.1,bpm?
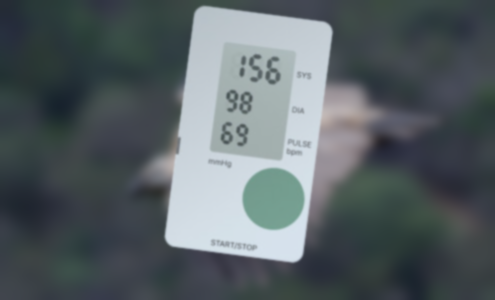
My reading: 69,bpm
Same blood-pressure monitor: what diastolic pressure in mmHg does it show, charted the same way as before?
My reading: 98,mmHg
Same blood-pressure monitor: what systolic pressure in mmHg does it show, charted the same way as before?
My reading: 156,mmHg
